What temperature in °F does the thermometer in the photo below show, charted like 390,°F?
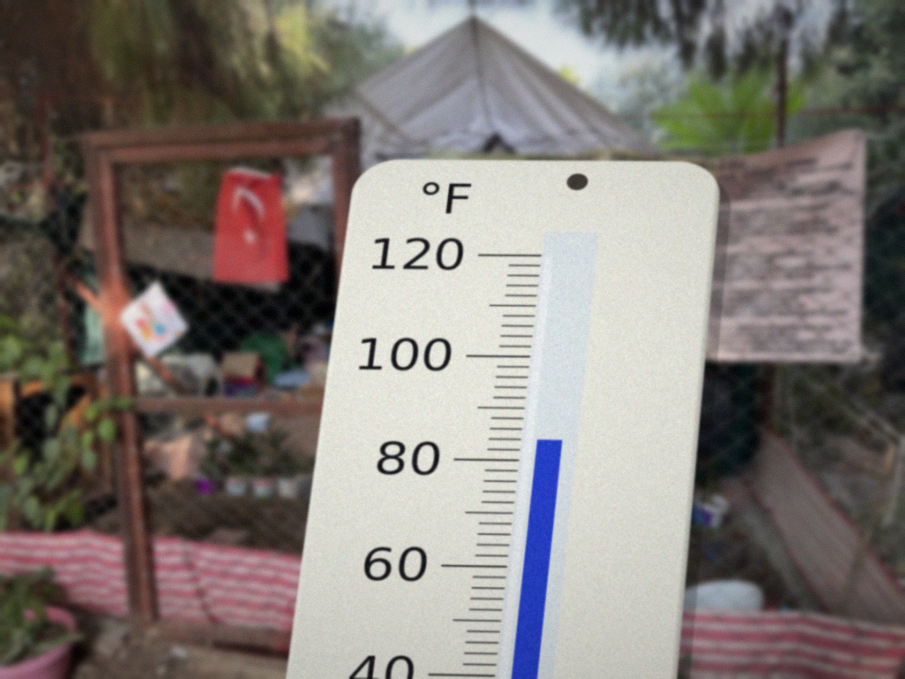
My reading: 84,°F
